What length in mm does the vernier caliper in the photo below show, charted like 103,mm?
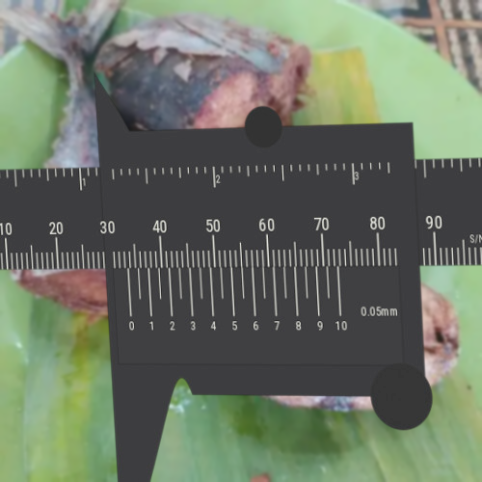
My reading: 33.6,mm
